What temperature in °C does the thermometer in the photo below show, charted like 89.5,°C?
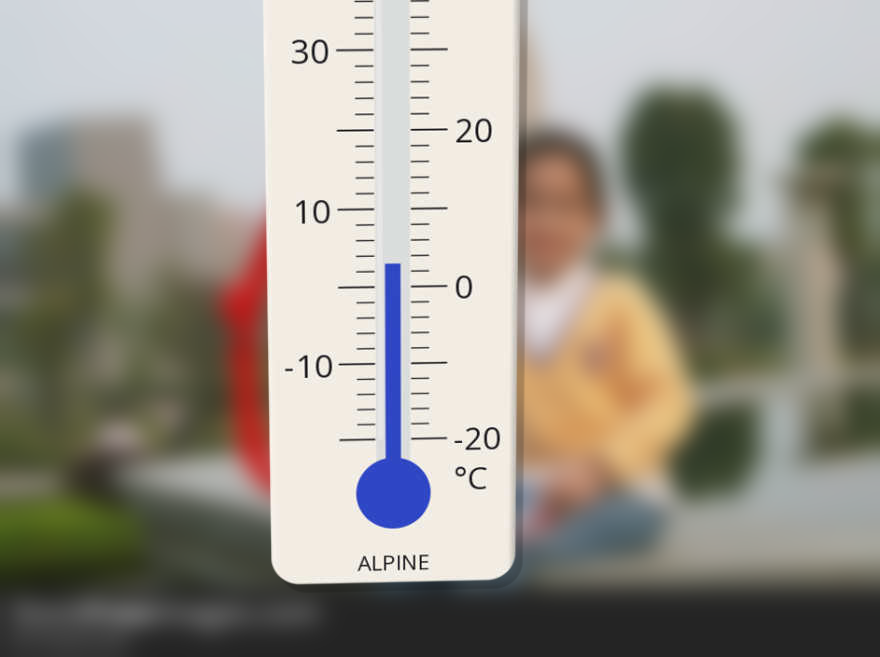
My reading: 3,°C
